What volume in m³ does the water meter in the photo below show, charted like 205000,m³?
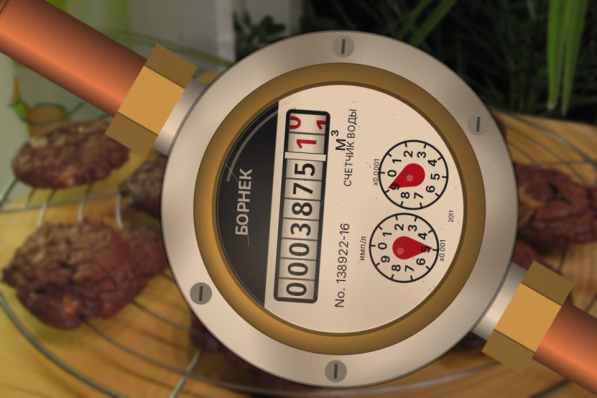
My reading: 3875.1049,m³
